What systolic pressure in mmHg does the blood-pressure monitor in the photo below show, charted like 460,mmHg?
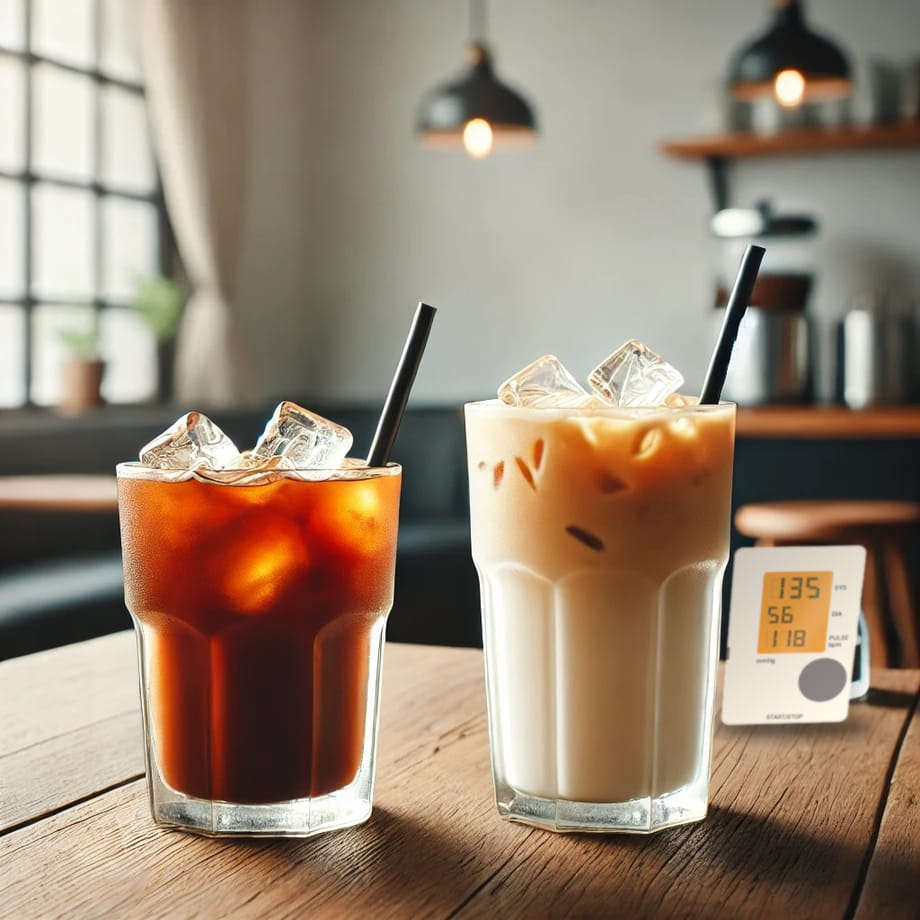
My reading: 135,mmHg
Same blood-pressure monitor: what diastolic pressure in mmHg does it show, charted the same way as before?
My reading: 56,mmHg
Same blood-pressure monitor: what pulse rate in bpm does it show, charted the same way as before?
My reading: 118,bpm
